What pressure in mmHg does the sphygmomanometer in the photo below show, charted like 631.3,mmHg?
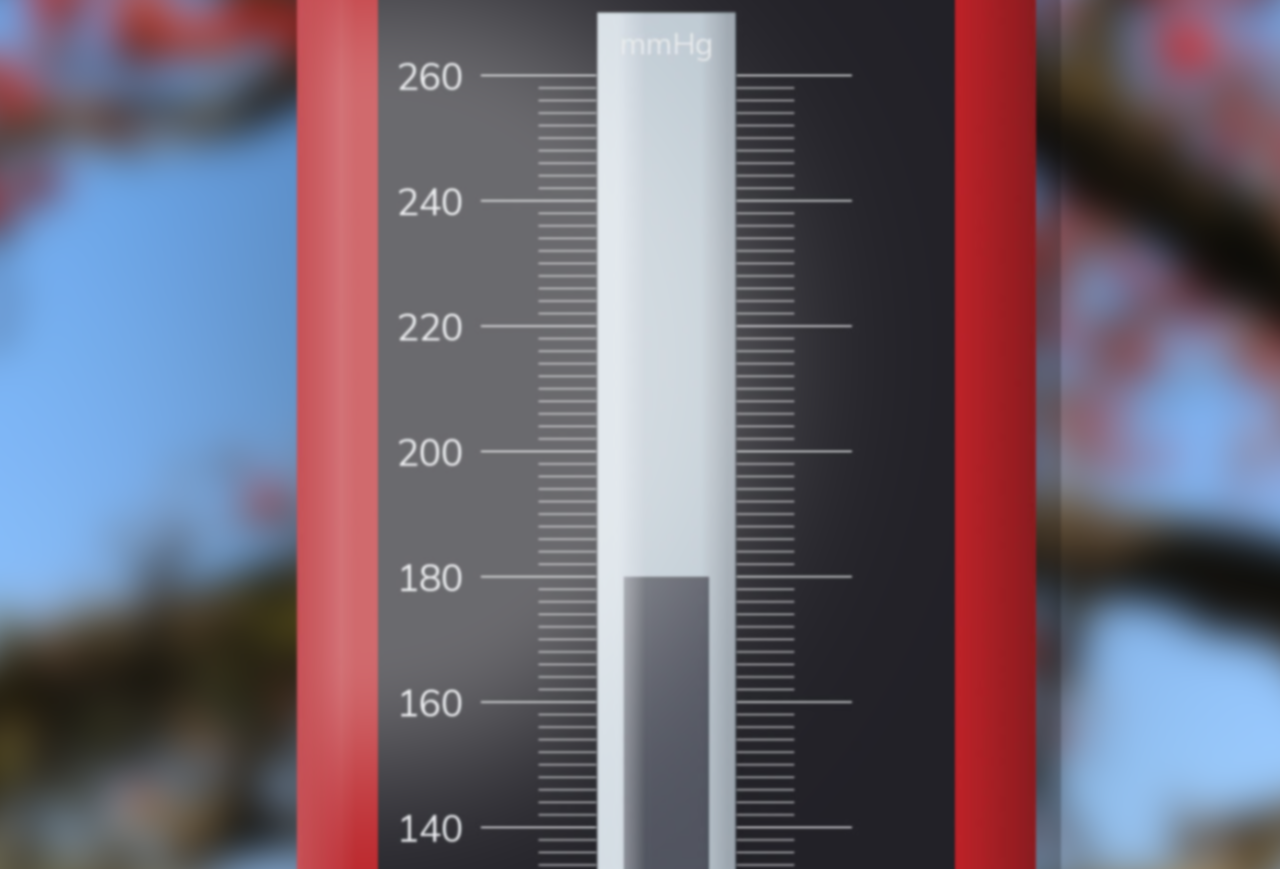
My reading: 180,mmHg
